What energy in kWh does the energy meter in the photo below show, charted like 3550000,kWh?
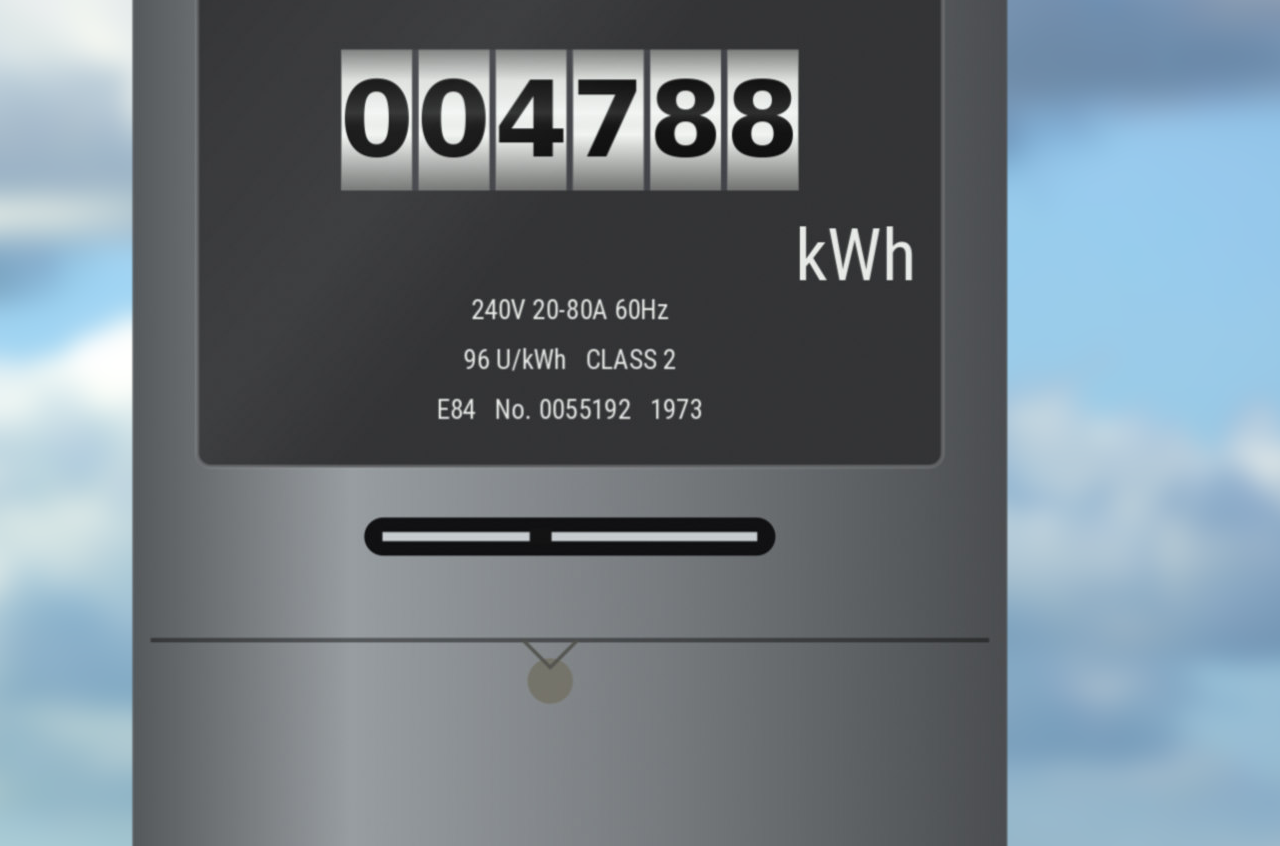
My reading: 4788,kWh
